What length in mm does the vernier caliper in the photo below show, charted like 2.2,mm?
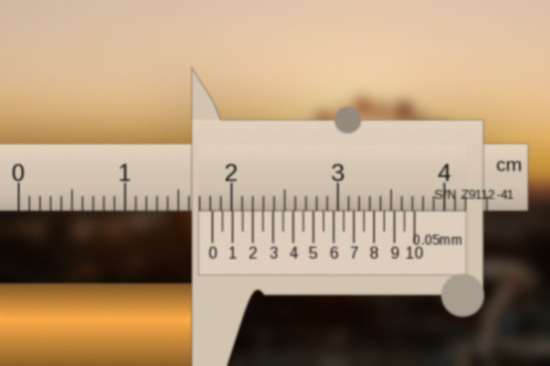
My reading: 18.2,mm
